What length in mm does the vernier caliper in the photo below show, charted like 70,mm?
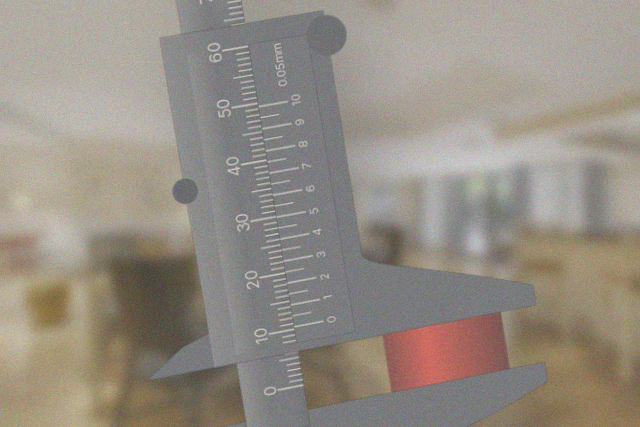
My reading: 10.4,mm
